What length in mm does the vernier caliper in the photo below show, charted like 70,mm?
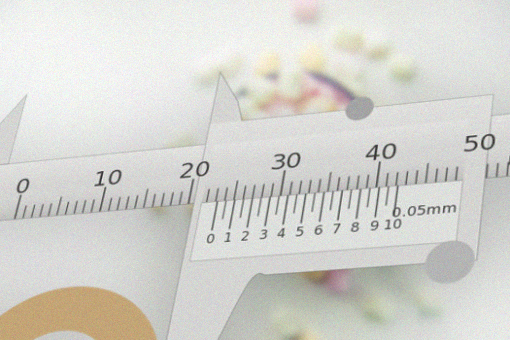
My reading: 23.2,mm
